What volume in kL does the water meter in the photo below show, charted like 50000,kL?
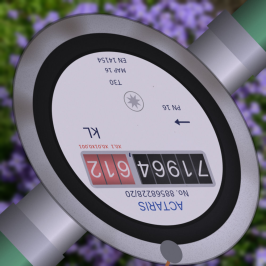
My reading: 71964.612,kL
